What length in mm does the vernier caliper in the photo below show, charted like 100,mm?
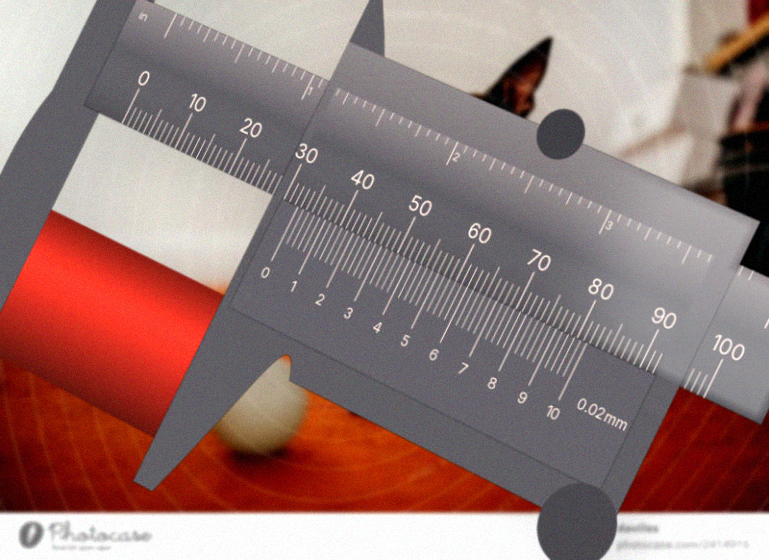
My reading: 32.6,mm
